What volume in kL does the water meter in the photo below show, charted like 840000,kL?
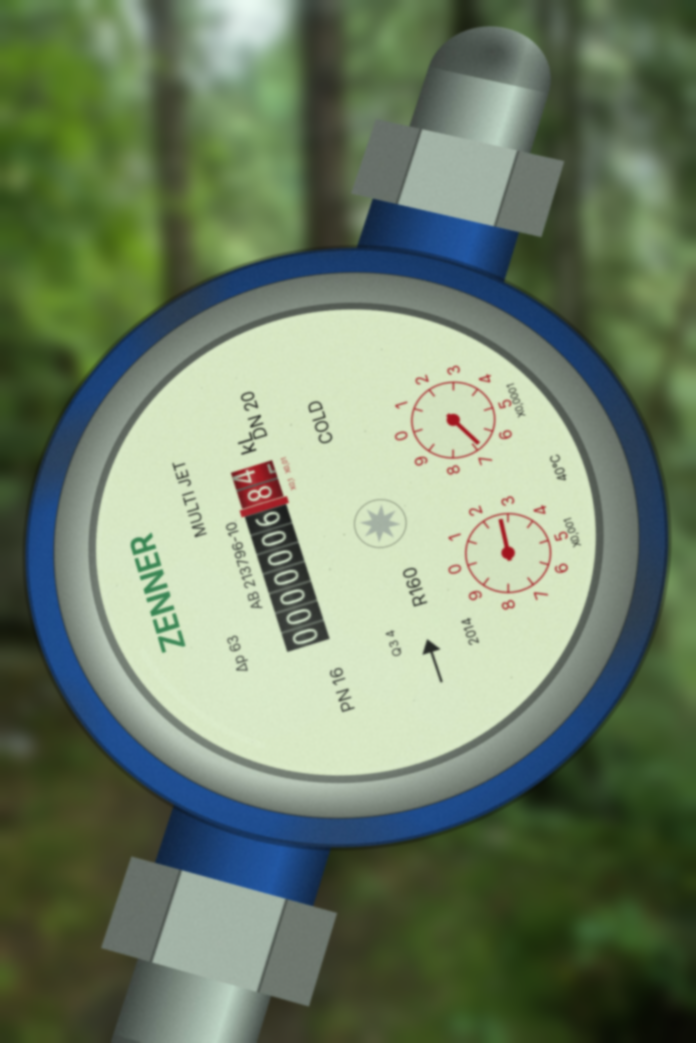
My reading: 6.8426,kL
